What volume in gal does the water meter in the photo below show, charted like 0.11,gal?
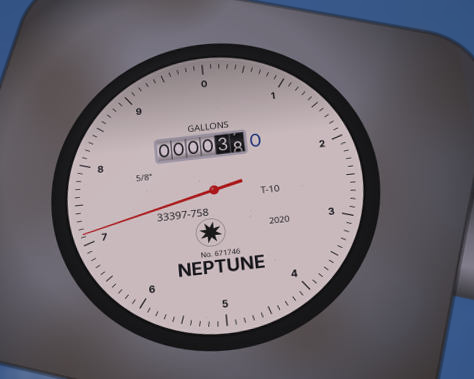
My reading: 377.1,gal
